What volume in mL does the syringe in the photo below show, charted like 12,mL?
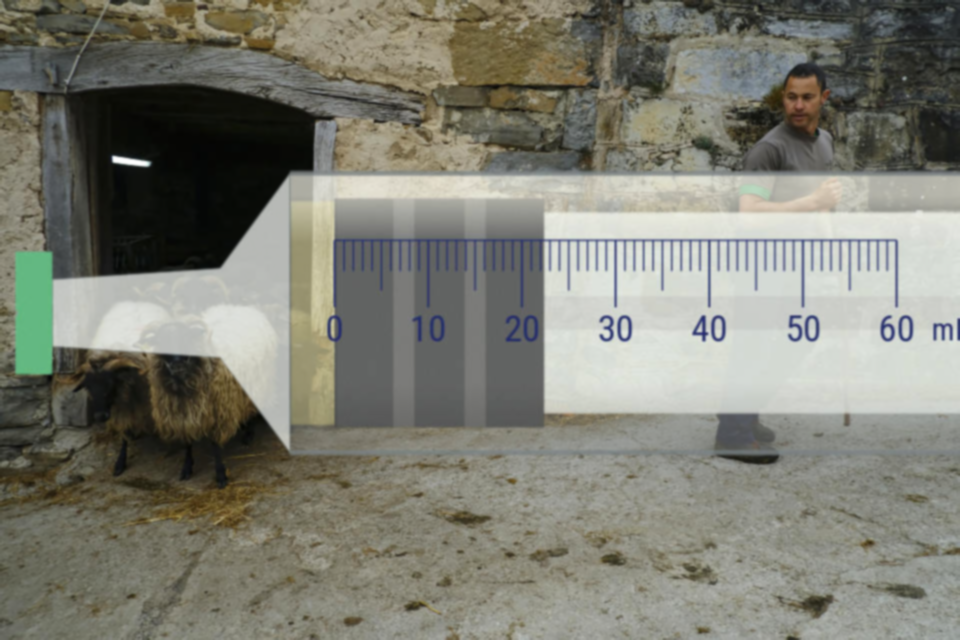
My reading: 0,mL
